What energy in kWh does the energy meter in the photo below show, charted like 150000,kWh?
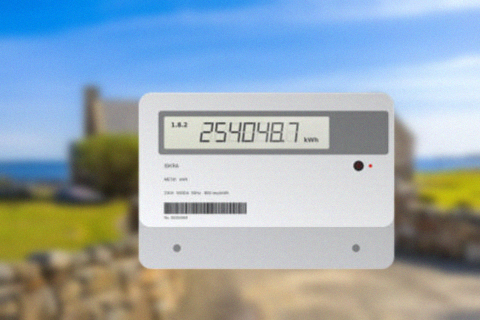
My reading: 254048.7,kWh
